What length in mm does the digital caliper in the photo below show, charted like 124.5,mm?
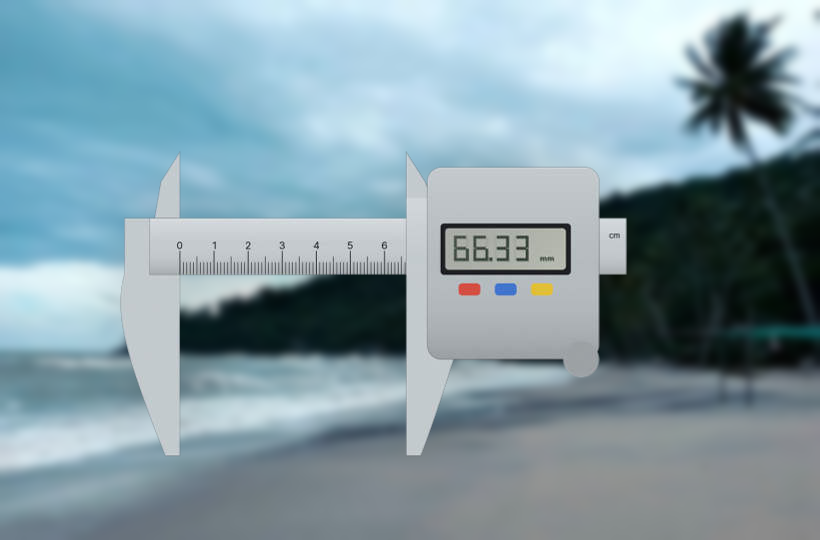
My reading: 66.33,mm
